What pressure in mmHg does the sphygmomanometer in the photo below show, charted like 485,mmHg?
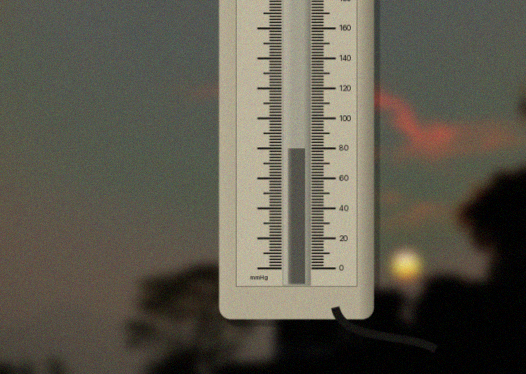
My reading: 80,mmHg
